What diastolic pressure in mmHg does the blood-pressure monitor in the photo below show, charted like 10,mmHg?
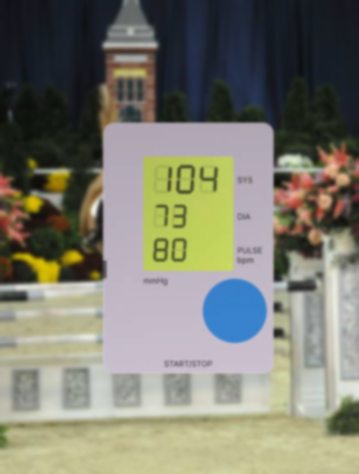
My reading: 73,mmHg
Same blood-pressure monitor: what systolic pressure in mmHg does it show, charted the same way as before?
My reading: 104,mmHg
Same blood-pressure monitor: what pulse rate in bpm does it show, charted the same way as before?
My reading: 80,bpm
